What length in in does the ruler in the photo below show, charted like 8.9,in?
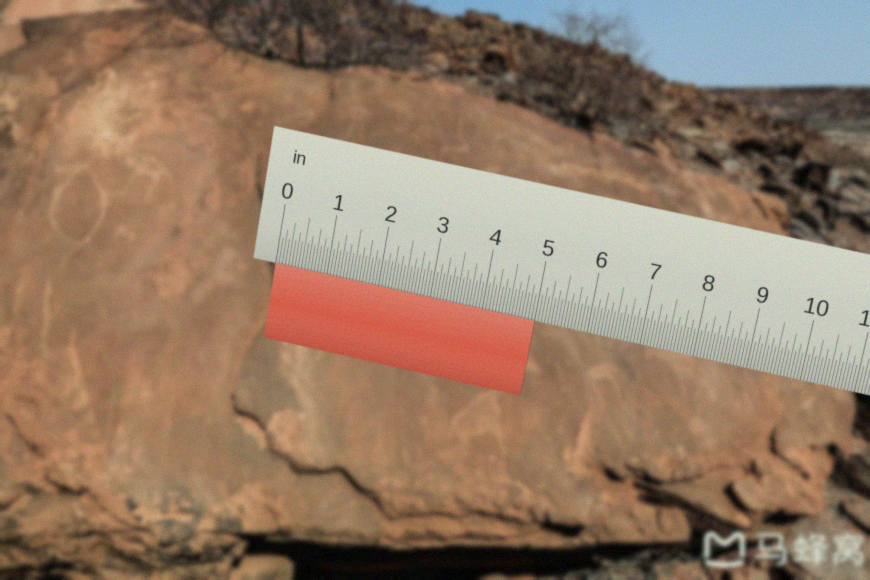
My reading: 5,in
